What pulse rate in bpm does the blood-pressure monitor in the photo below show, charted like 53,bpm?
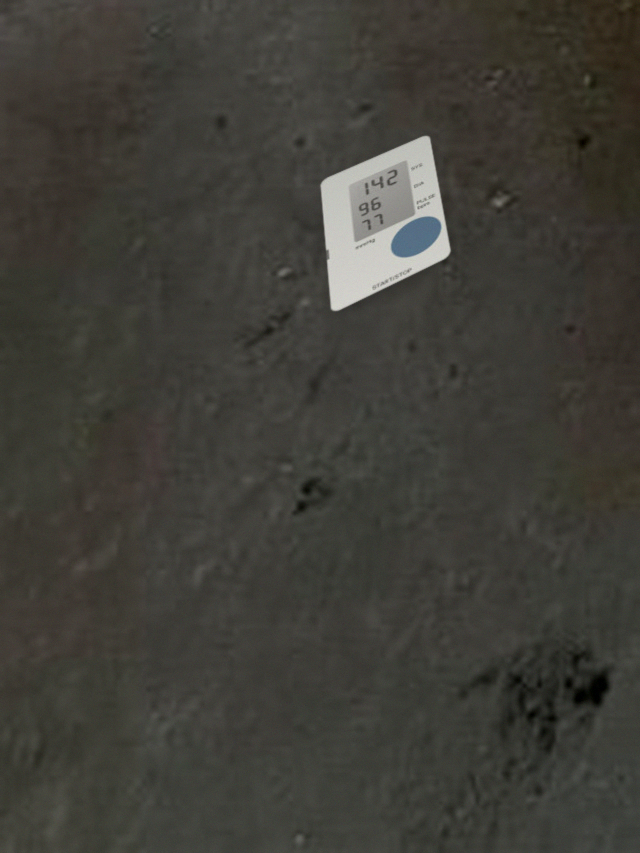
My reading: 77,bpm
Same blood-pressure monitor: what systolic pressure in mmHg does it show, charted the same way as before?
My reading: 142,mmHg
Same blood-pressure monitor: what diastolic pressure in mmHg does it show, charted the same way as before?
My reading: 96,mmHg
